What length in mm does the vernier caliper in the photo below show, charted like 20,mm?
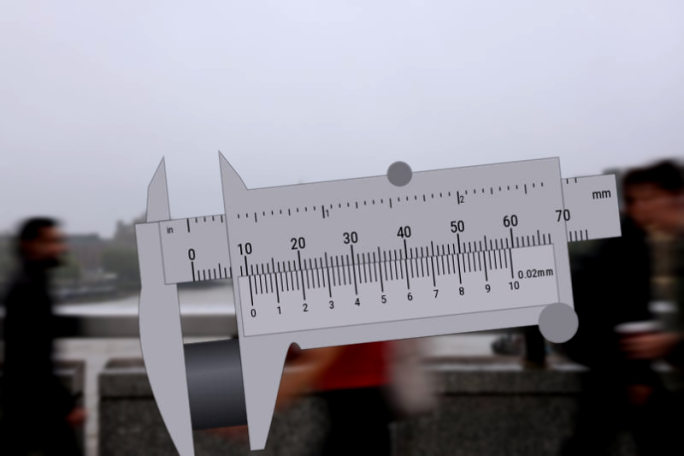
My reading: 10.4,mm
